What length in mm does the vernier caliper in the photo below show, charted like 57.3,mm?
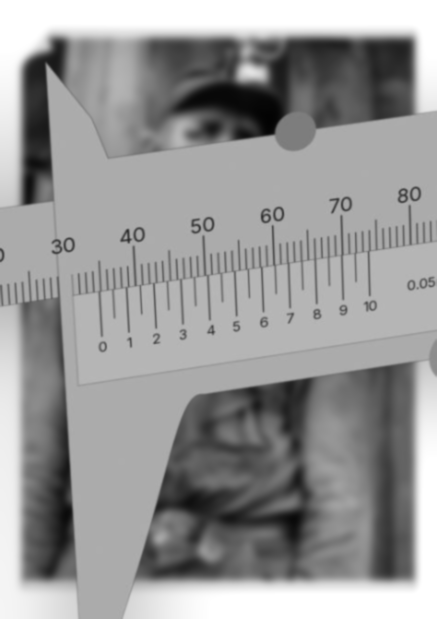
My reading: 34.8,mm
